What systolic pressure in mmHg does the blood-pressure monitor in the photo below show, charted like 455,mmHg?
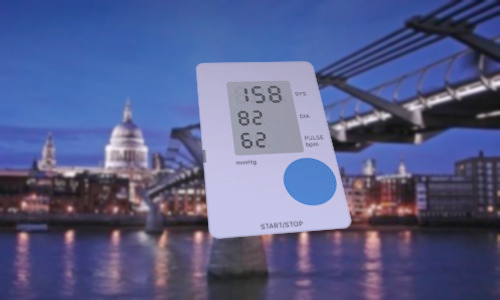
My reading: 158,mmHg
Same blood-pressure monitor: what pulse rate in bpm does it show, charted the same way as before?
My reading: 62,bpm
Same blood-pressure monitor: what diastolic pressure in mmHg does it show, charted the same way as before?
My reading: 82,mmHg
